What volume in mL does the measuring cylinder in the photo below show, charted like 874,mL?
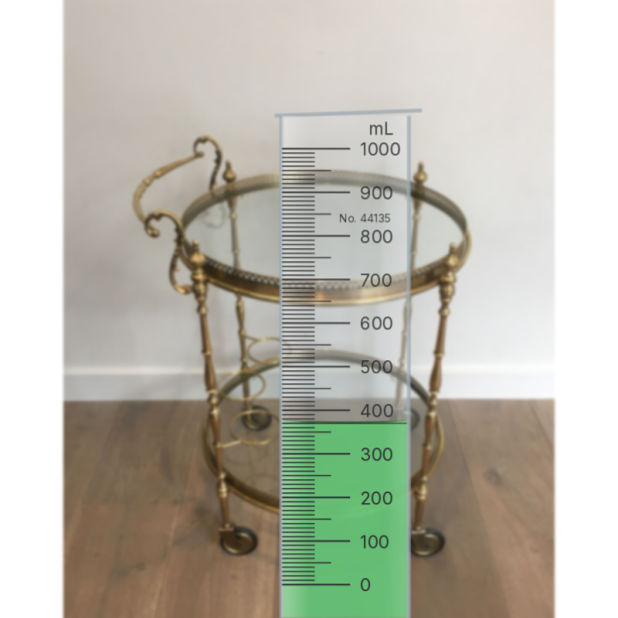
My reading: 370,mL
